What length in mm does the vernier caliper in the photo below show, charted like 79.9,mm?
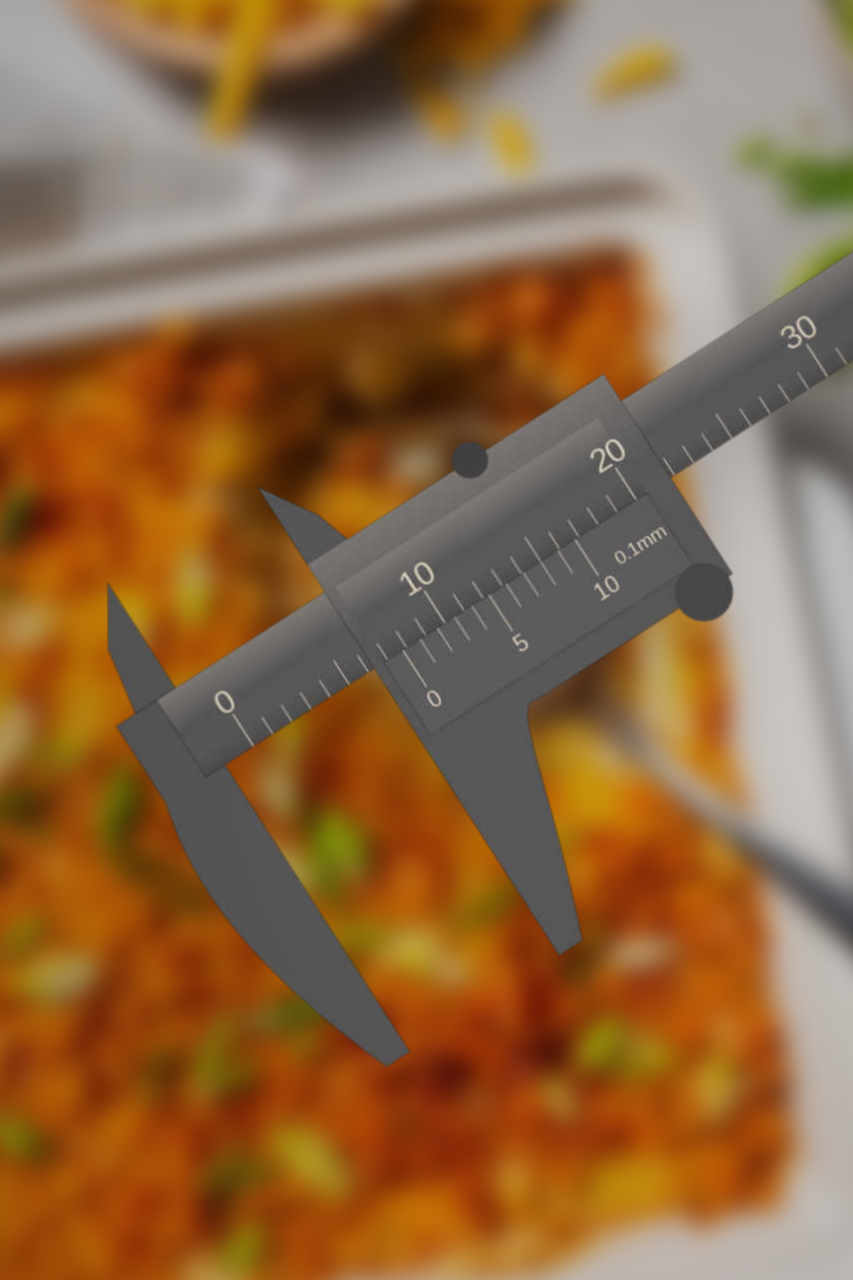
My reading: 7.8,mm
